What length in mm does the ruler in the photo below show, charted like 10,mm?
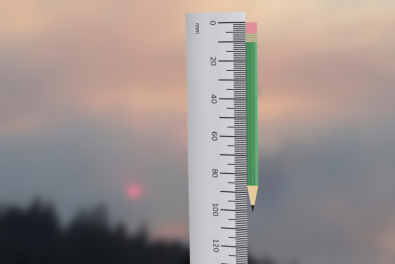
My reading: 100,mm
